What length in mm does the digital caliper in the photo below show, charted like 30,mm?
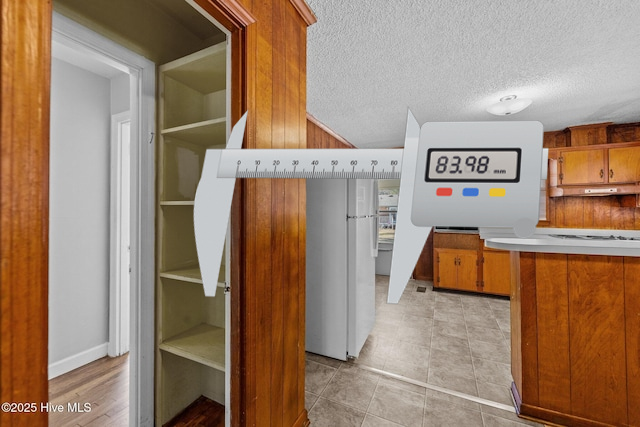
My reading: 83.98,mm
